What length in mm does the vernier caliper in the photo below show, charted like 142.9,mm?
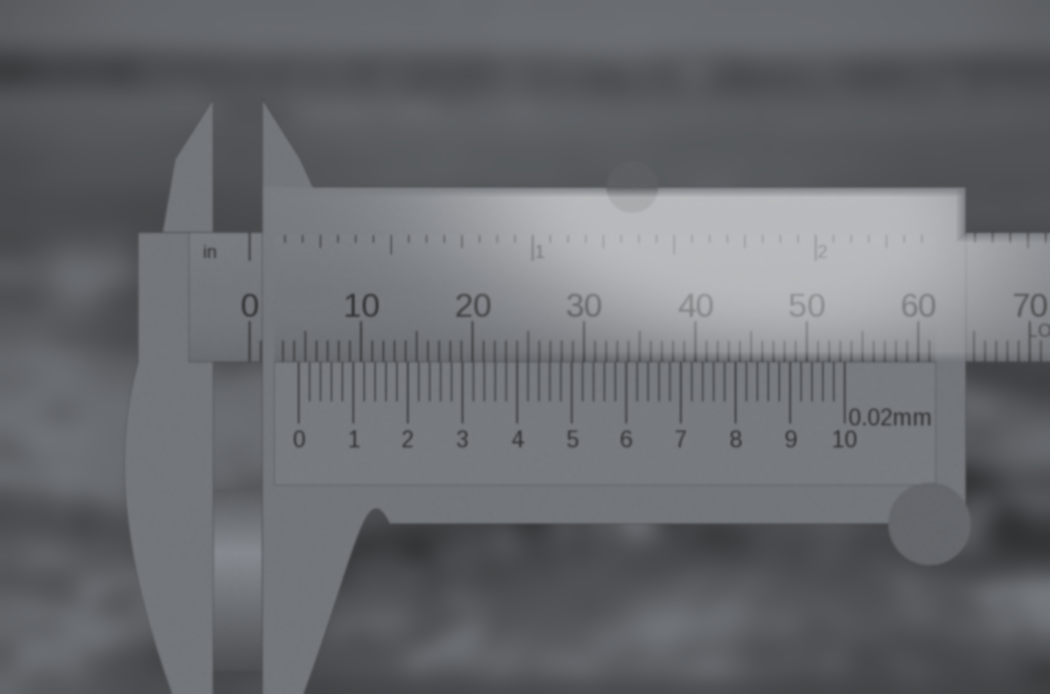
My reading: 4.4,mm
